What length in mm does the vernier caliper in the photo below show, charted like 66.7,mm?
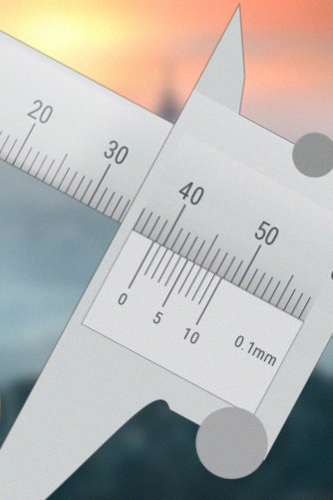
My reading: 38.8,mm
